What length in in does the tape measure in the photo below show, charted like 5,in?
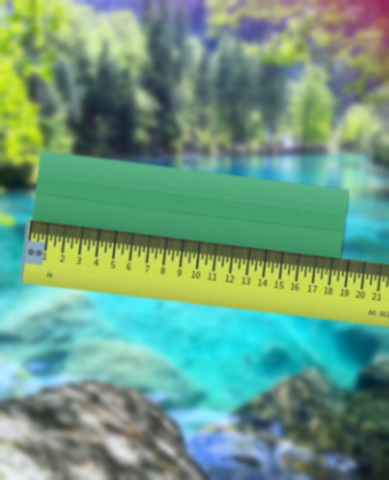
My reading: 18.5,in
